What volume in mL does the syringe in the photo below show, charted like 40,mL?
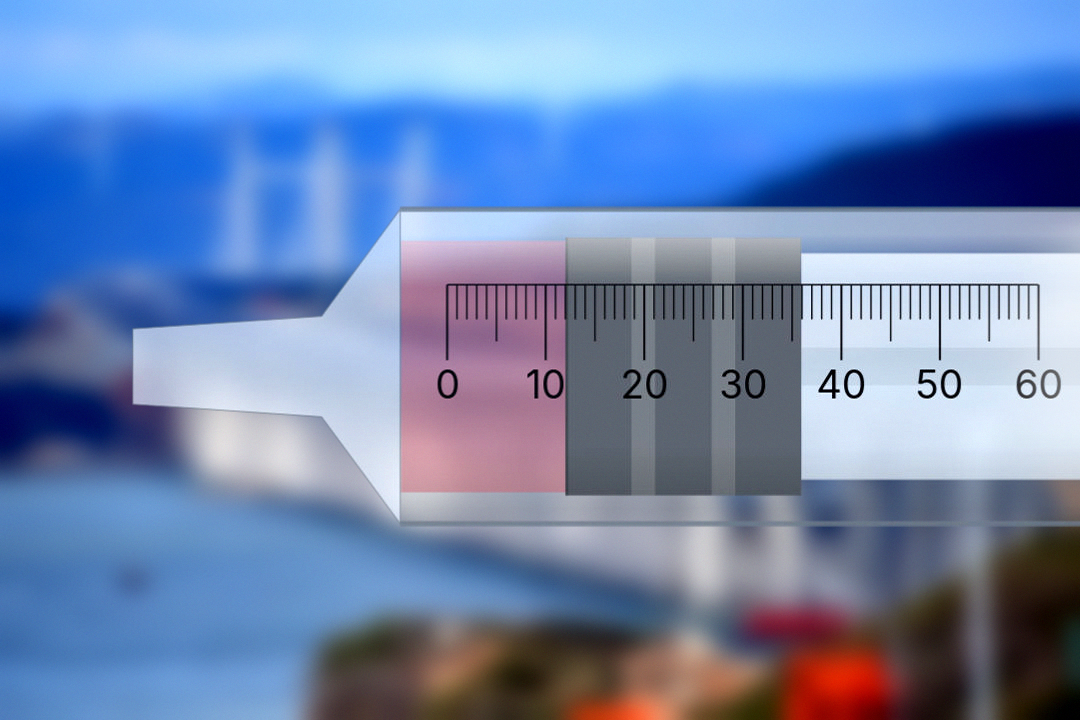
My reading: 12,mL
